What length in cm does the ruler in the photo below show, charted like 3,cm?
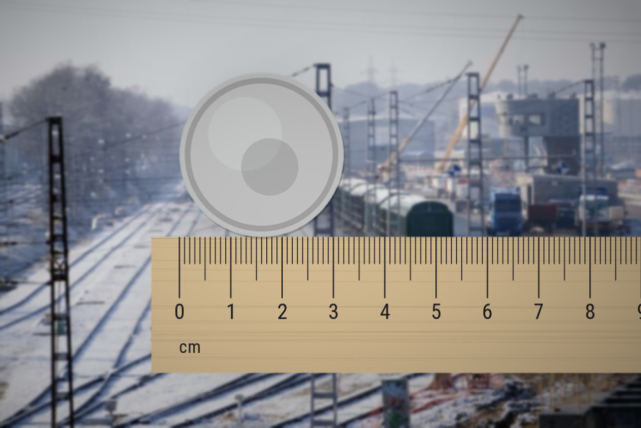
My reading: 3.2,cm
